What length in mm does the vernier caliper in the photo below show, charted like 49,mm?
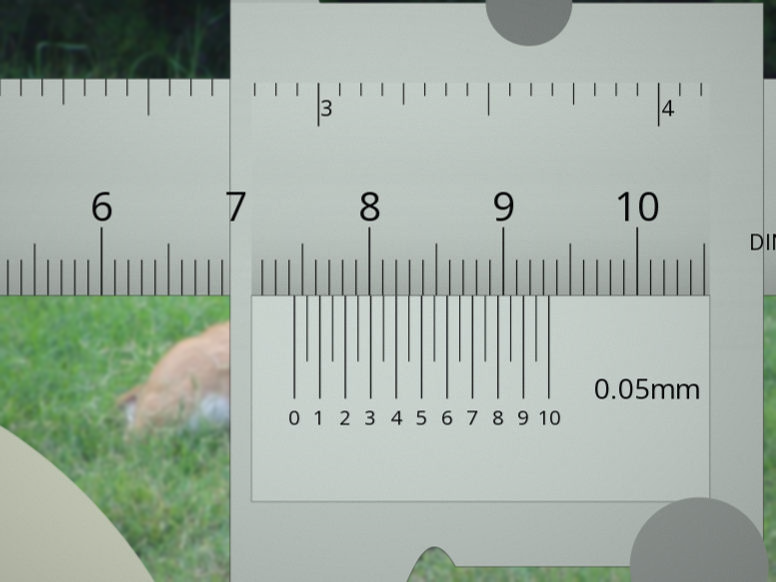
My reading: 74.4,mm
